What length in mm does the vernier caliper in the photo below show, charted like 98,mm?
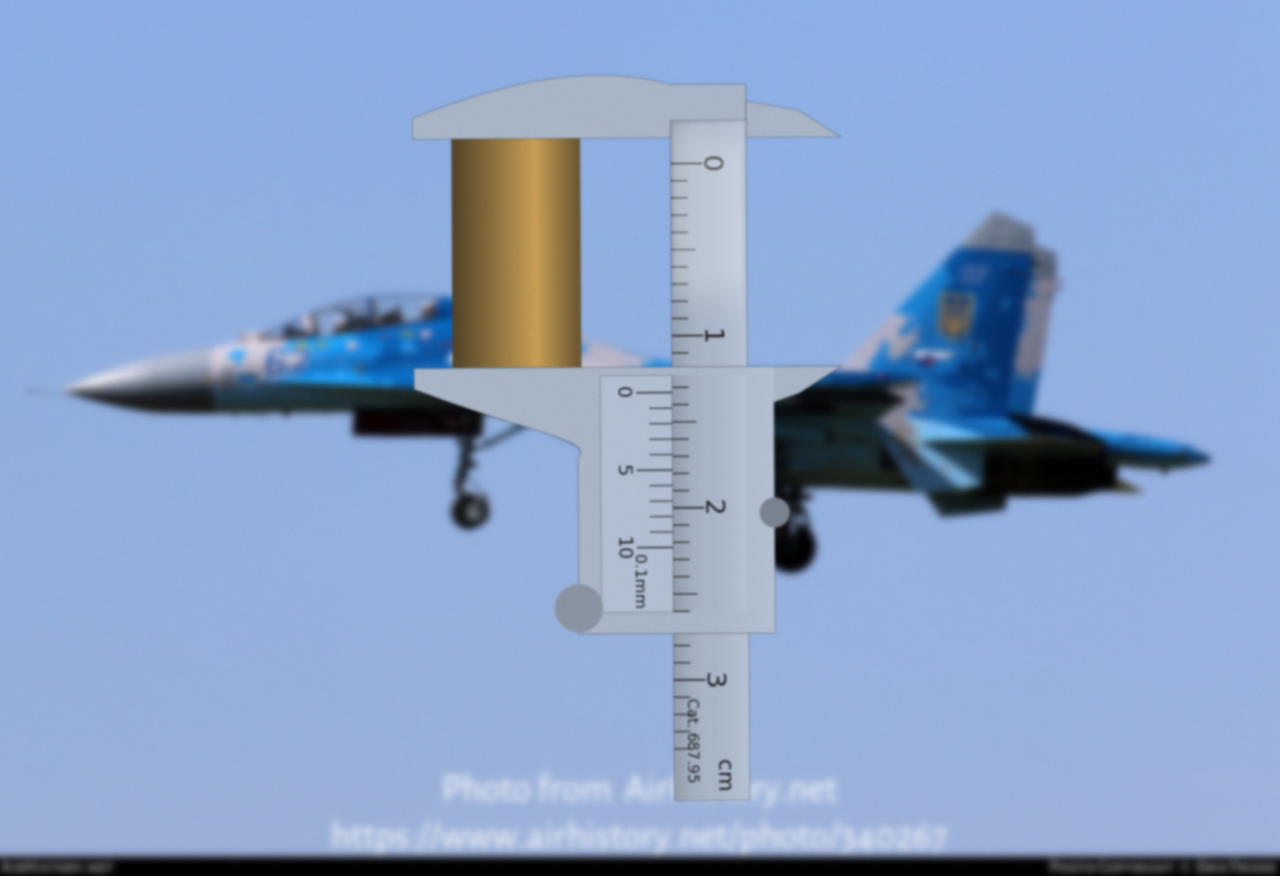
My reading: 13.3,mm
